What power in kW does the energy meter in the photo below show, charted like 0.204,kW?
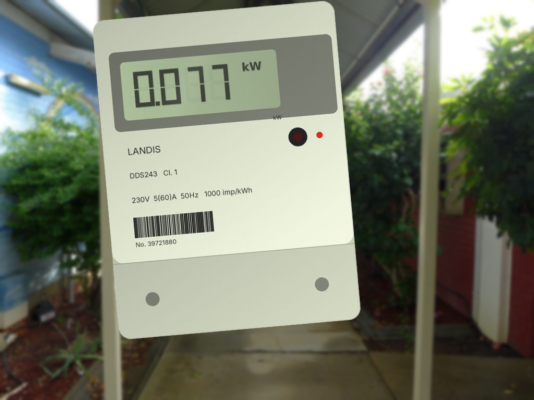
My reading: 0.077,kW
